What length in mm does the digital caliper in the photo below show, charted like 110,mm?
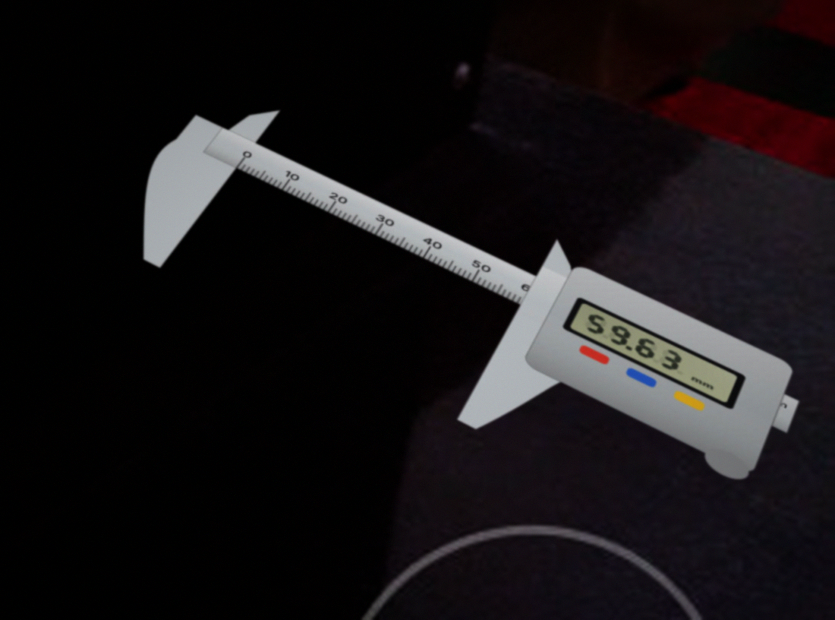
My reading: 59.63,mm
